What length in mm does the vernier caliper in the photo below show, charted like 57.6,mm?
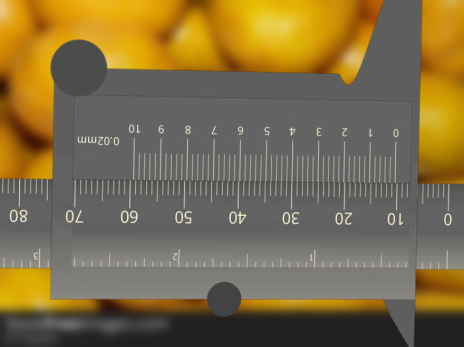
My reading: 10.4,mm
